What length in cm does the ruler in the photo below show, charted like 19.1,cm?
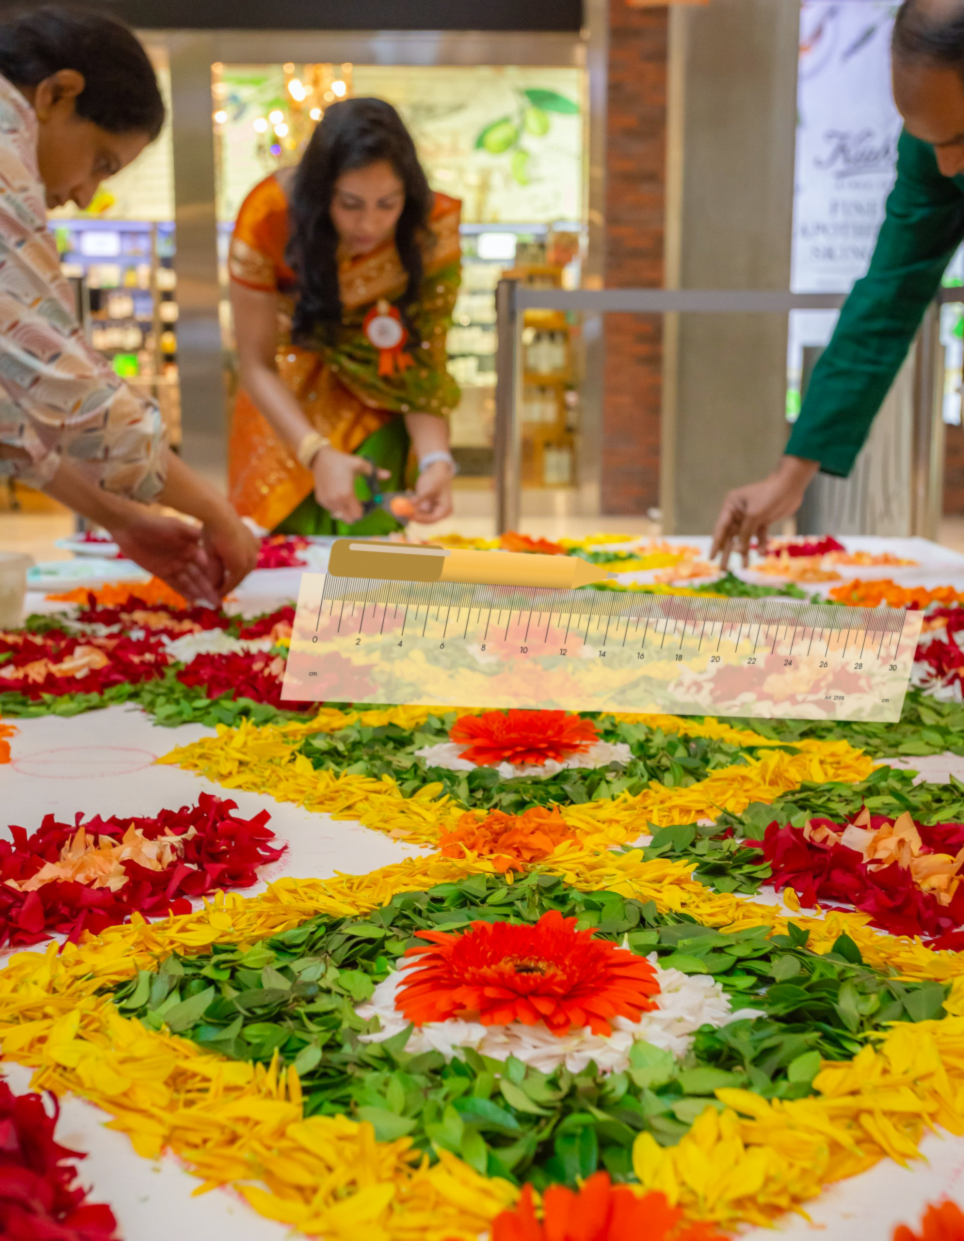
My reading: 14,cm
